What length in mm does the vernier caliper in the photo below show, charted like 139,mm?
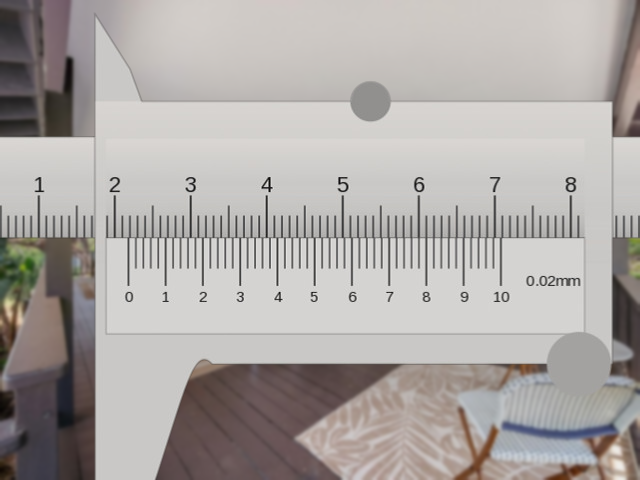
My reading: 21.8,mm
